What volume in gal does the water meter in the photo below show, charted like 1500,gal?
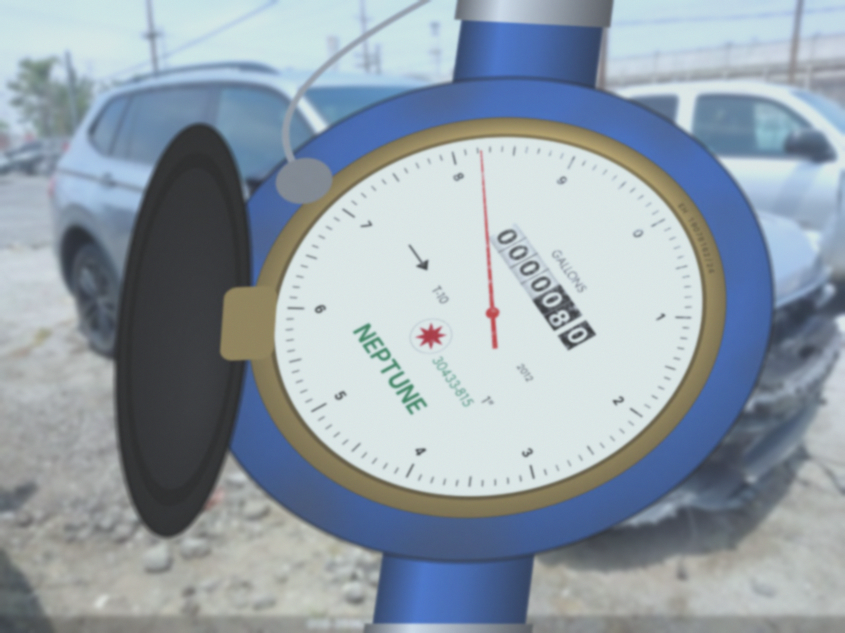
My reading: 78.2,gal
